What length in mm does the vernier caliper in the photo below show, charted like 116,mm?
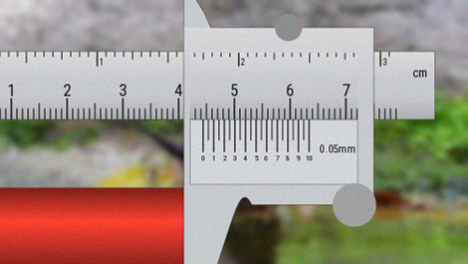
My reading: 44.4,mm
